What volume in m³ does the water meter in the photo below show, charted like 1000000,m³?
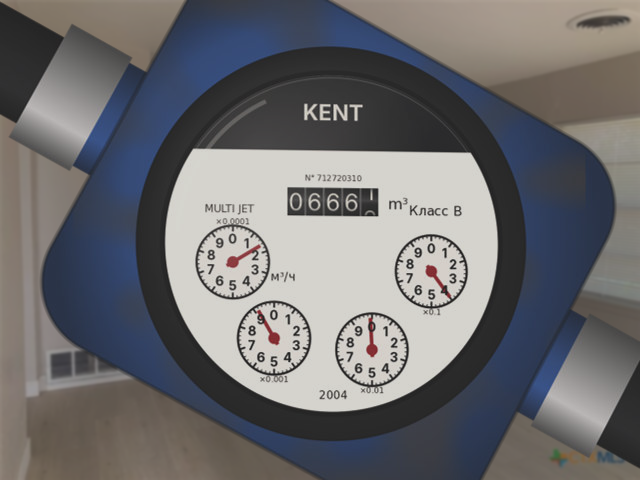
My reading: 6661.3991,m³
